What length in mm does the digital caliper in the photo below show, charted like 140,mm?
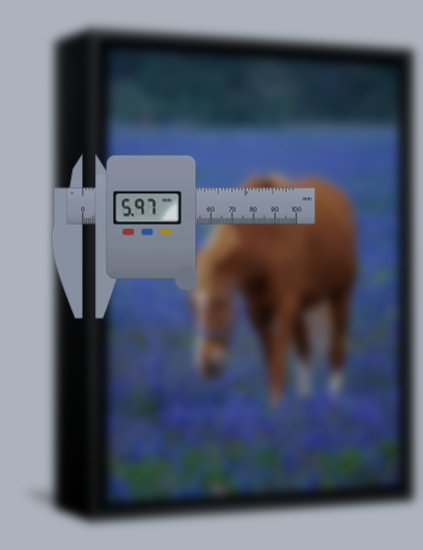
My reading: 5.97,mm
